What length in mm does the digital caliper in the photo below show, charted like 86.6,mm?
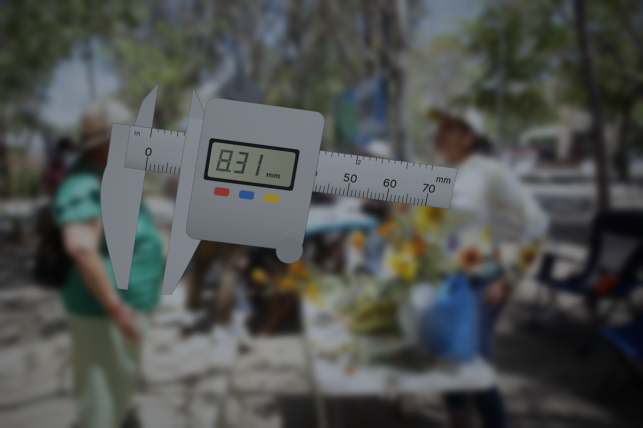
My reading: 8.31,mm
